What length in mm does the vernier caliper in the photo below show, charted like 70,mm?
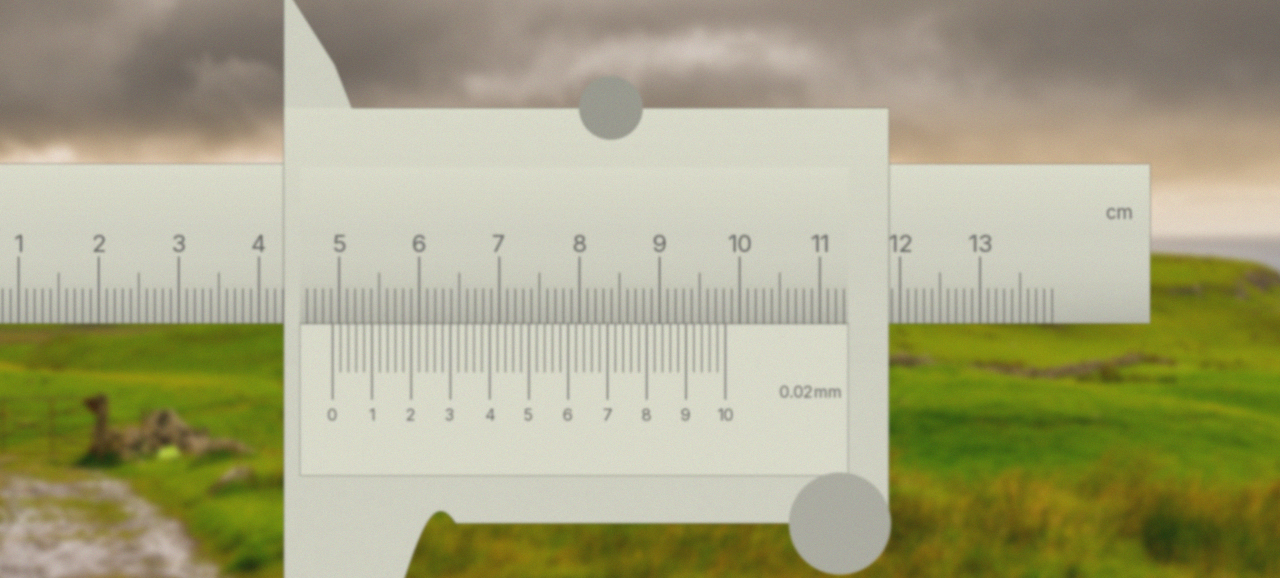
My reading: 49.2,mm
